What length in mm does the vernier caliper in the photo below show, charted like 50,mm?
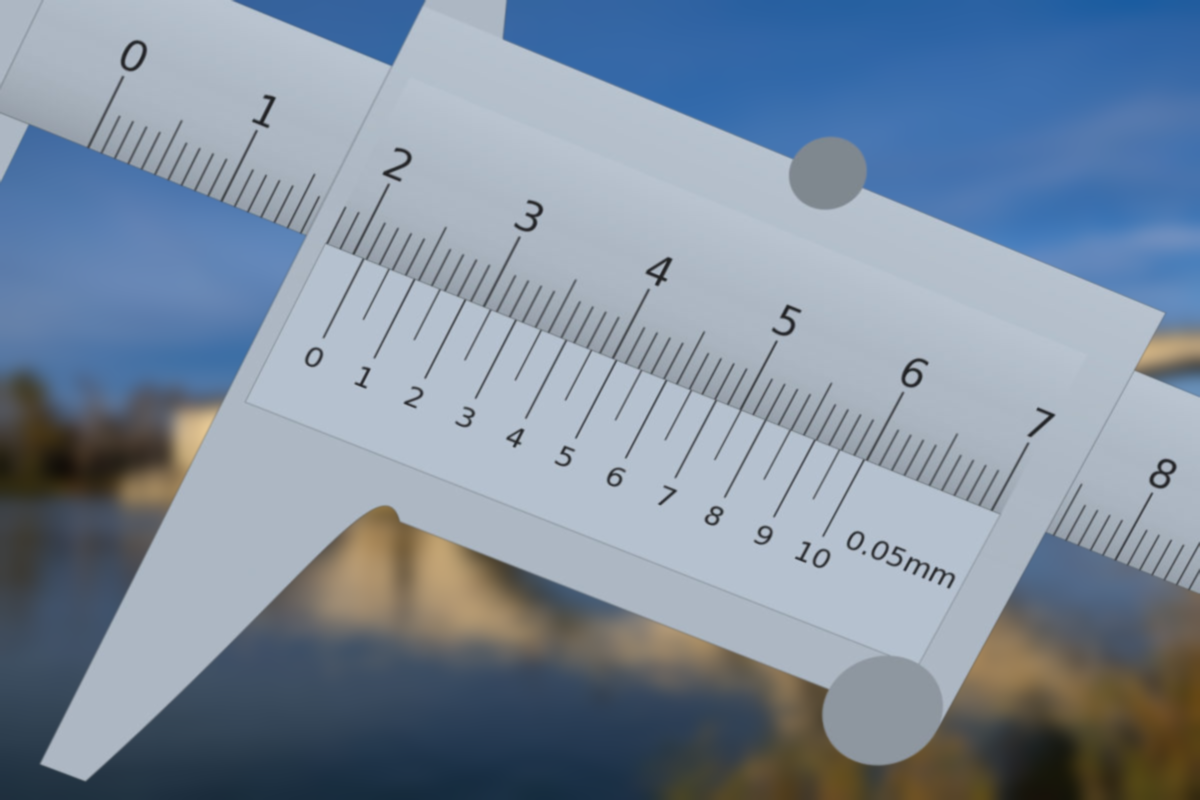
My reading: 20.8,mm
